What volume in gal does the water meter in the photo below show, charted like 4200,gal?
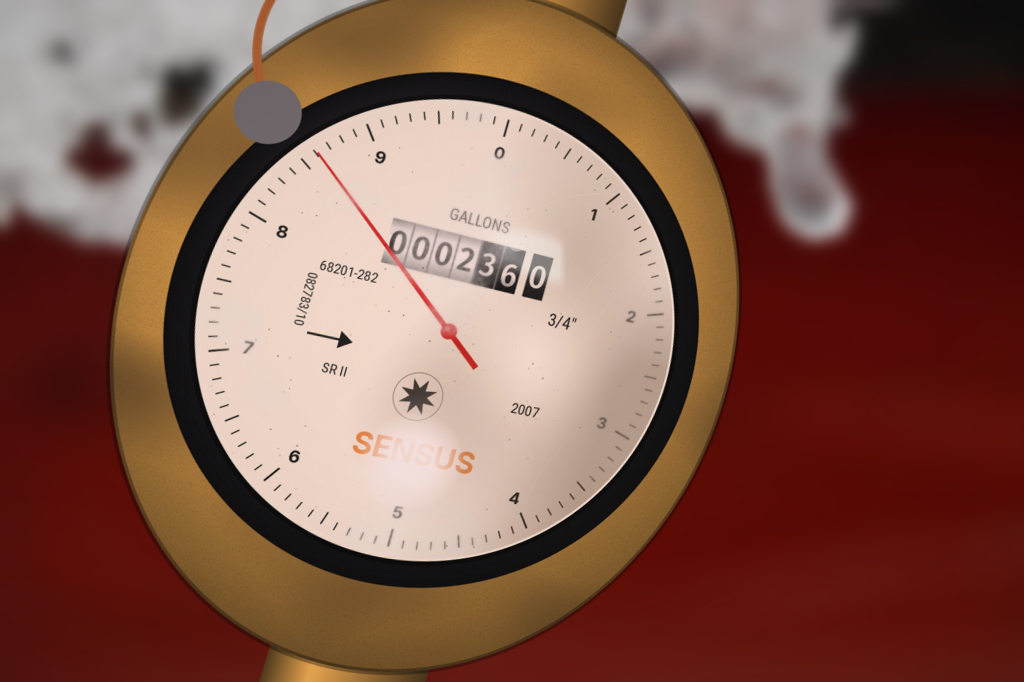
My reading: 2358.6,gal
